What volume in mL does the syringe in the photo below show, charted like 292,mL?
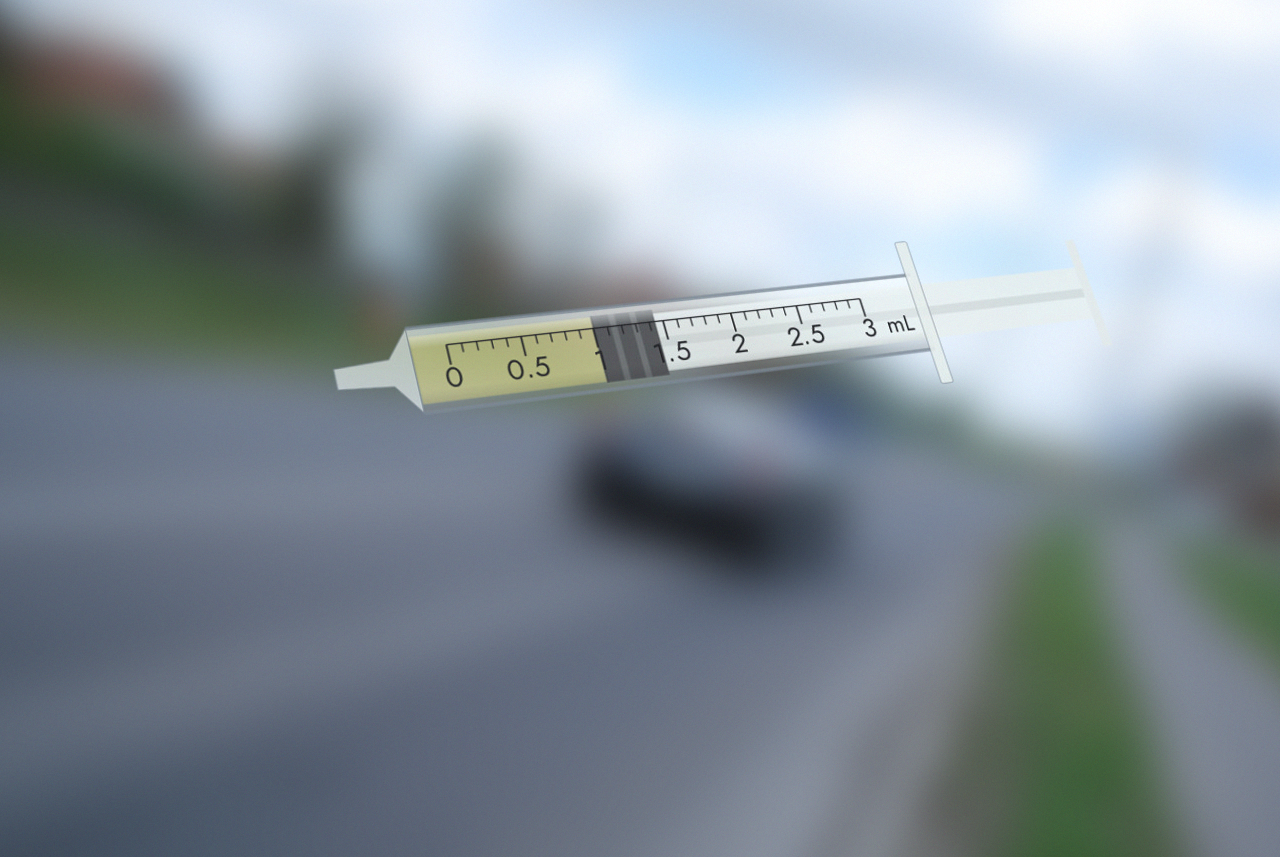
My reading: 1,mL
